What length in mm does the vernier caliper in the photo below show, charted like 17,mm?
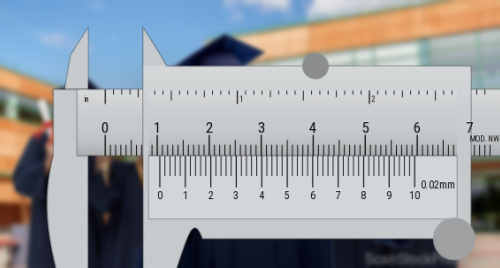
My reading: 10.5,mm
